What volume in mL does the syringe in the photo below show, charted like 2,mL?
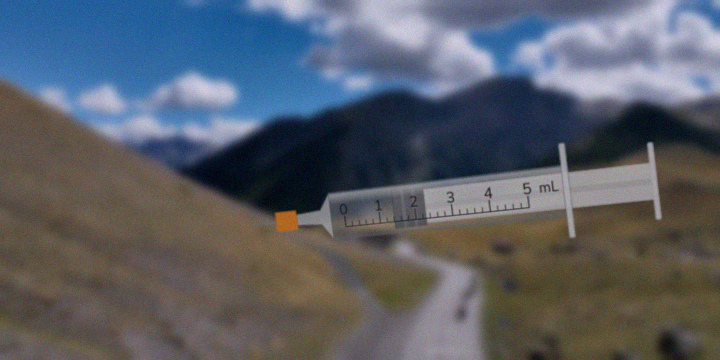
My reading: 1.4,mL
